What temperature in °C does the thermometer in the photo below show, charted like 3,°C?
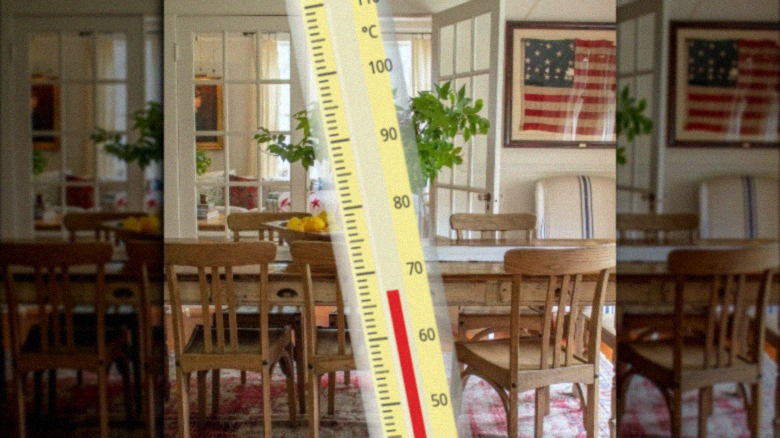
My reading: 67,°C
